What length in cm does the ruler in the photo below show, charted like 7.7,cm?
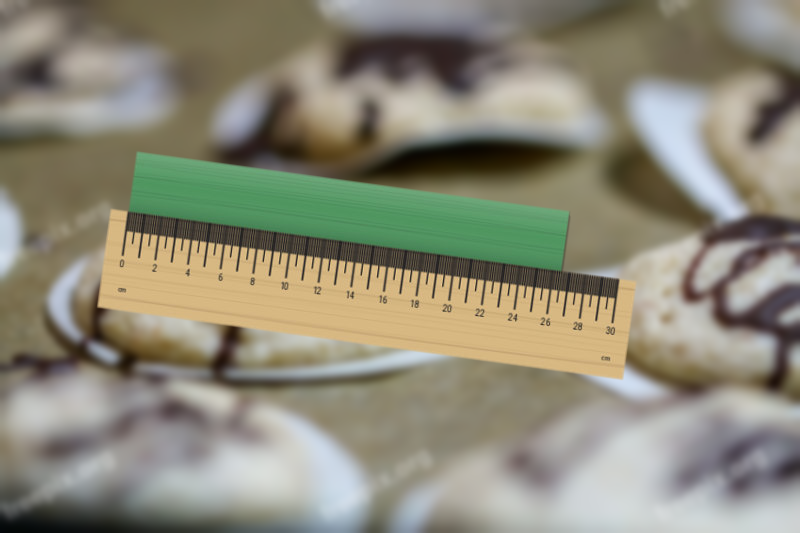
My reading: 26.5,cm
